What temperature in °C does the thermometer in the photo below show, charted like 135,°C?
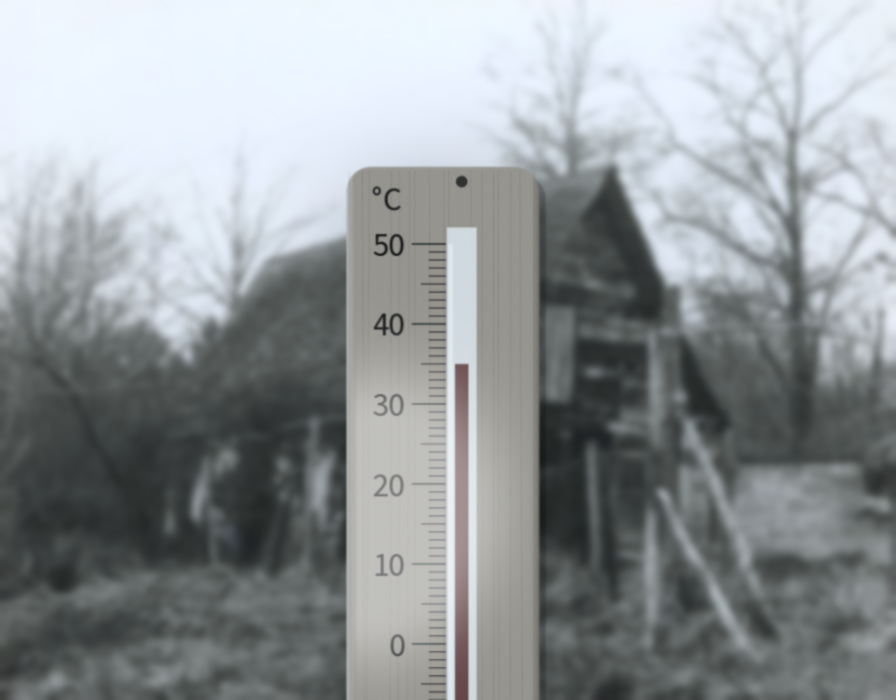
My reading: 35,°C
